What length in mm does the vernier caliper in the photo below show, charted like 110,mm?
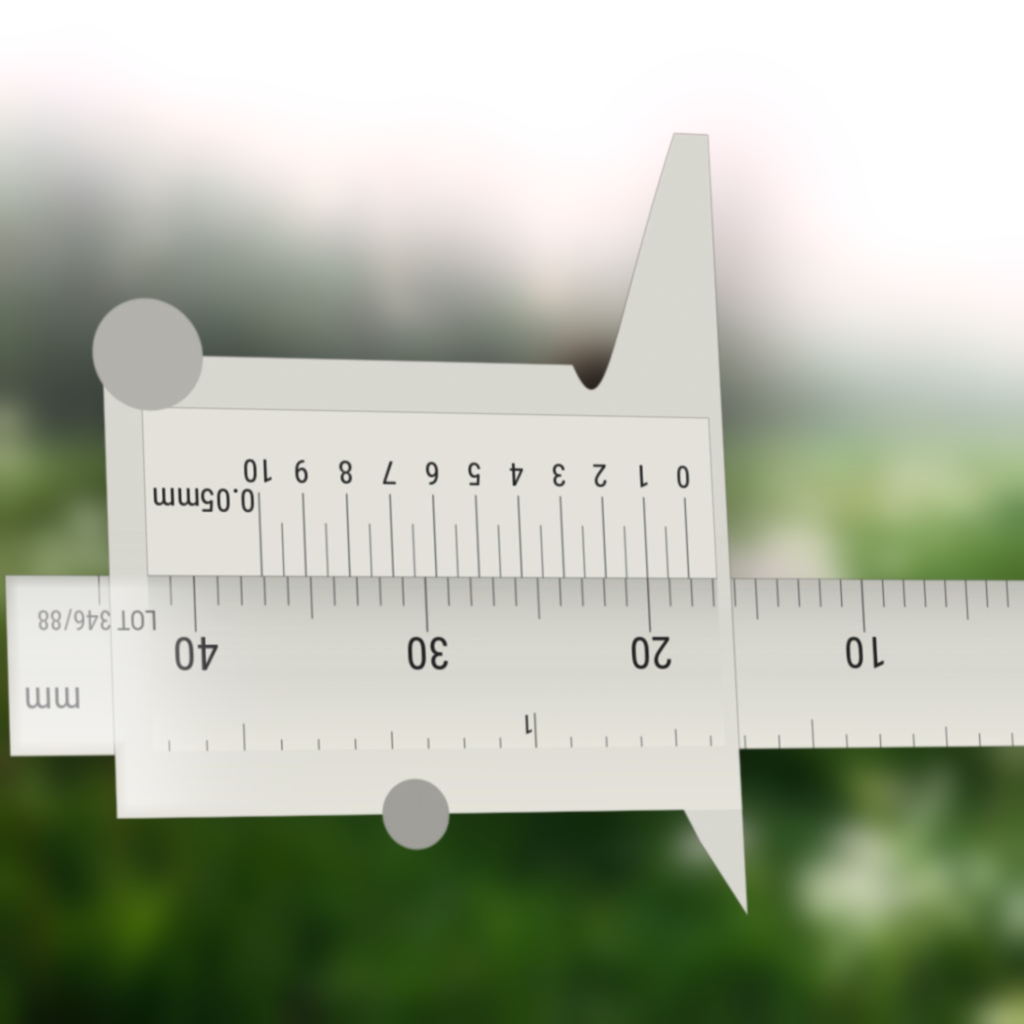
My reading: 18.1,mm
